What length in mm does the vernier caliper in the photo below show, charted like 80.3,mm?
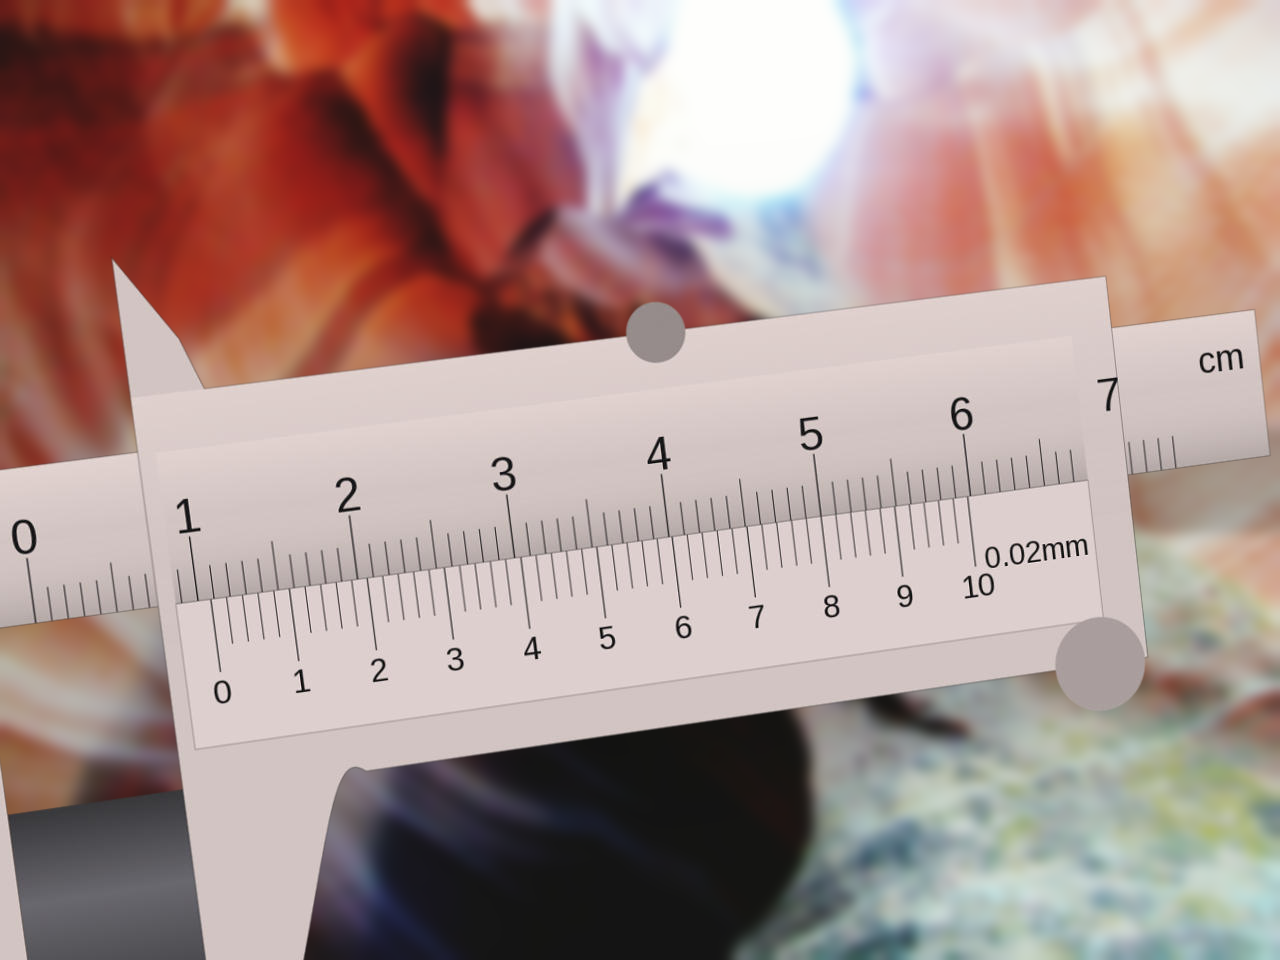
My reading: 10.8,mm
